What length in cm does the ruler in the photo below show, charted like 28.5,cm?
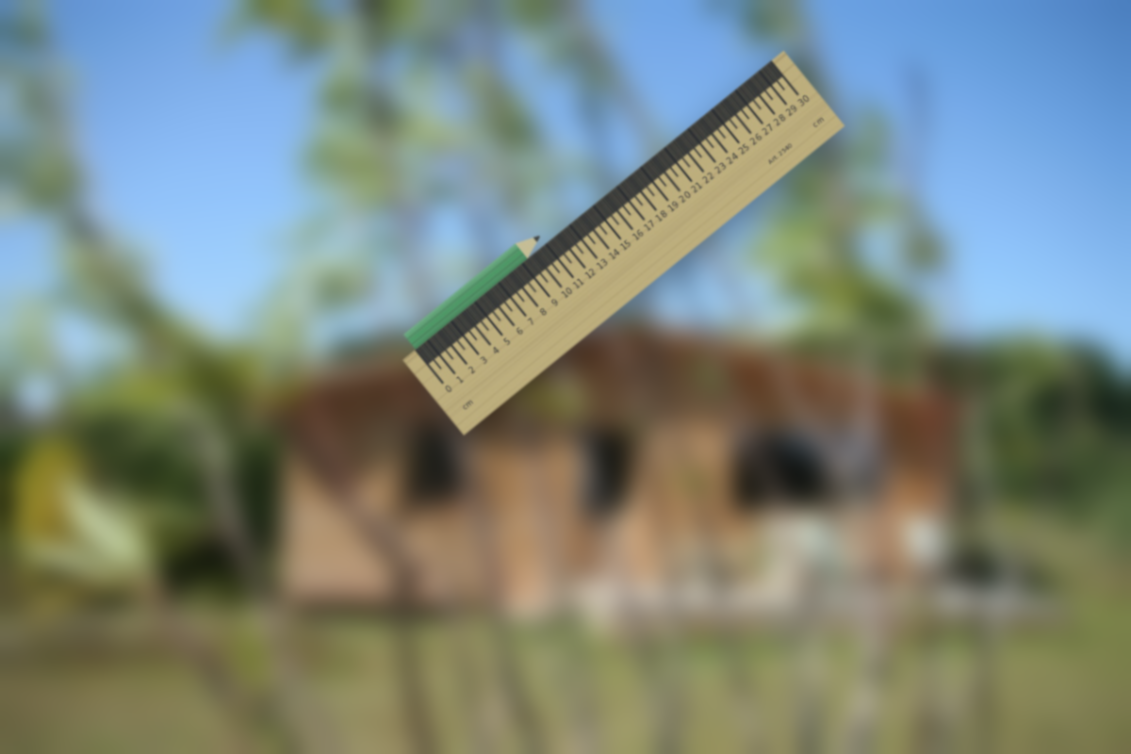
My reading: 11,cm
